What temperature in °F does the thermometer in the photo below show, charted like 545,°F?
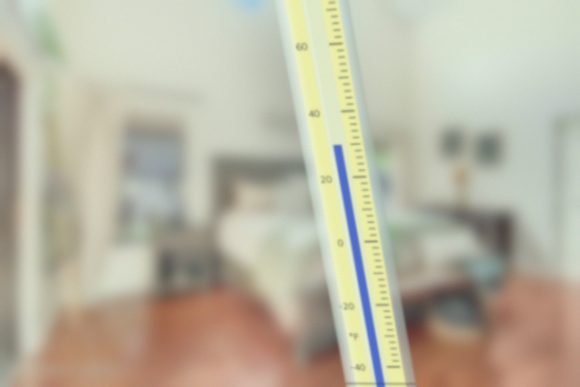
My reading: 30,°F
